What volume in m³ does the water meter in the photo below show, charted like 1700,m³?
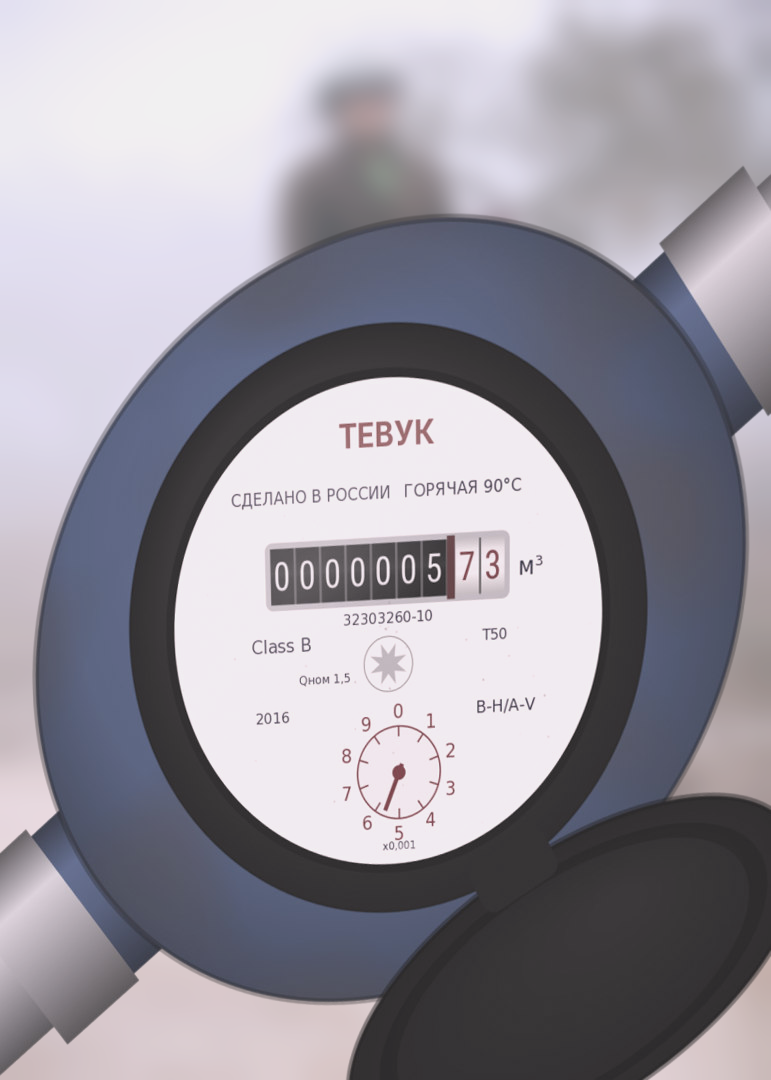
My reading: 5.735,m³
